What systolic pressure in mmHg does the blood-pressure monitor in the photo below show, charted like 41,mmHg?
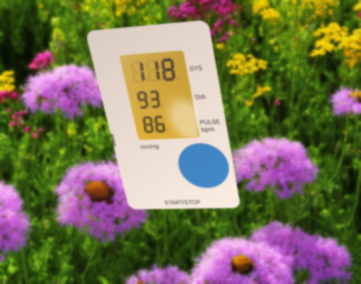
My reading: 118,mmHg
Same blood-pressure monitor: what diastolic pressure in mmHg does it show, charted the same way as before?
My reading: 93,mmHg
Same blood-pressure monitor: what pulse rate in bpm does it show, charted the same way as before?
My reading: 86,bpm
